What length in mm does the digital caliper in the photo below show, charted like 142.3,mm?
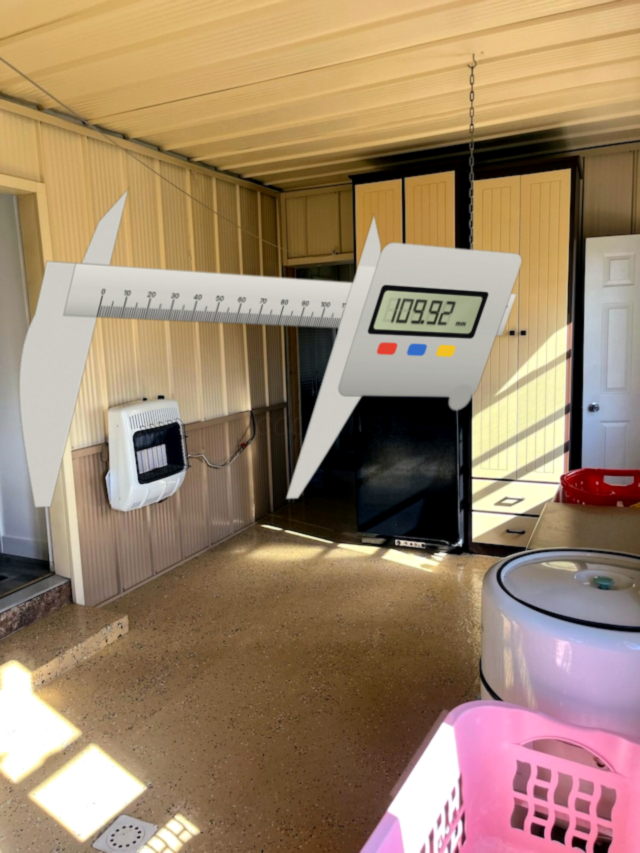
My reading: 109.92,mm
